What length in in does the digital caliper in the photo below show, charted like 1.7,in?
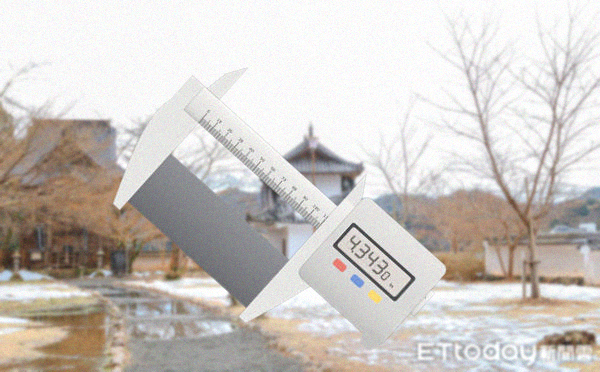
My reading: 4.3430,in
